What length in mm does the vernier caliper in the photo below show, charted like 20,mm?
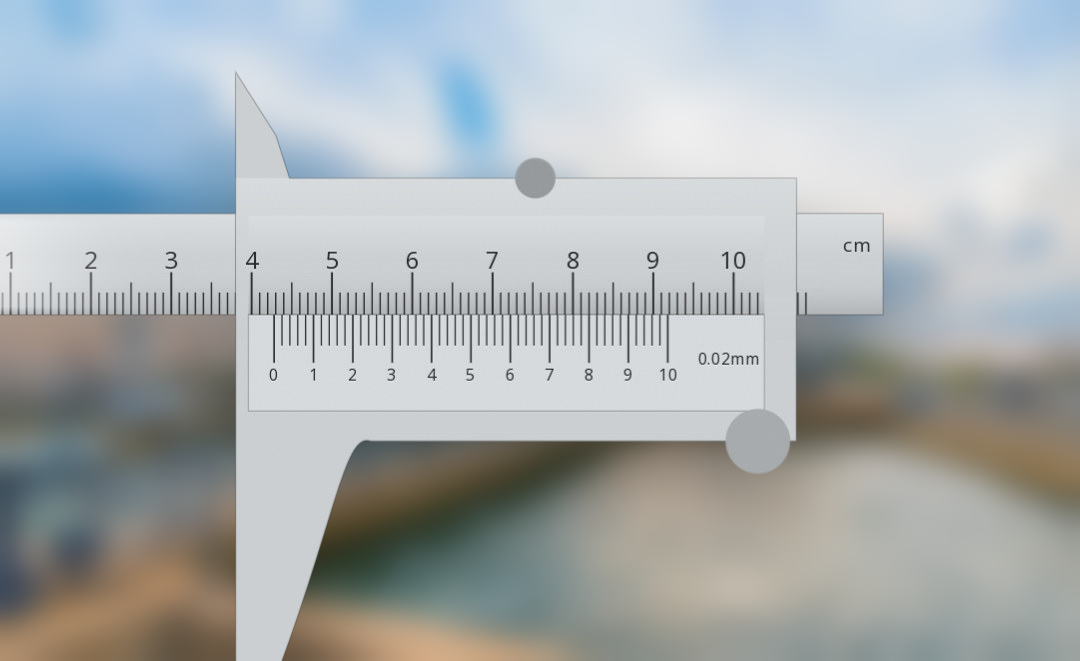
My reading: 42.8,mm
